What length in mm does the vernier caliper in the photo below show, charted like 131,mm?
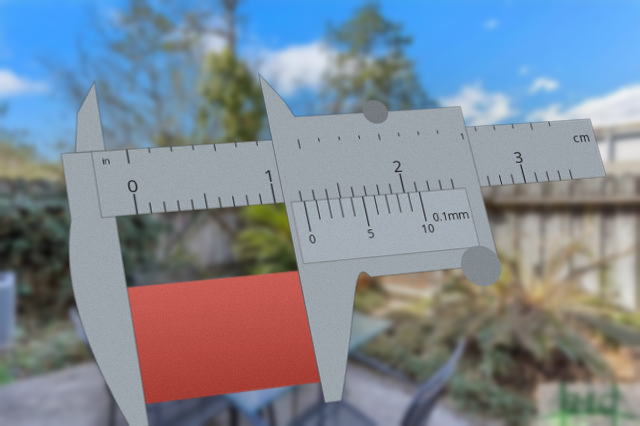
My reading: 12.2,mm
